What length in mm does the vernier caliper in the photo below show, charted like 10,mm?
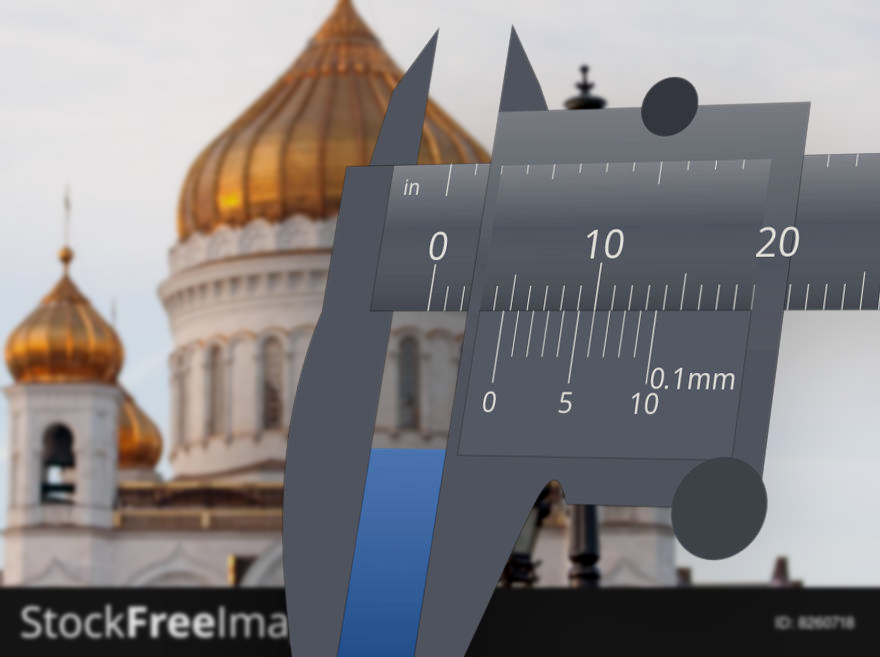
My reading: 4.6,mm
